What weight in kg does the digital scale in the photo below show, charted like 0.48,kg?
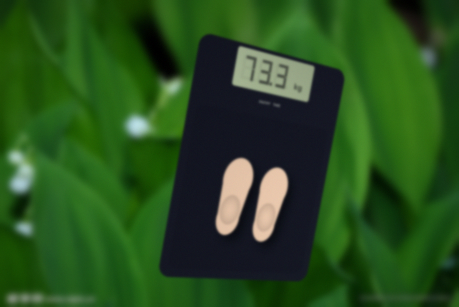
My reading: 73.3,kg
